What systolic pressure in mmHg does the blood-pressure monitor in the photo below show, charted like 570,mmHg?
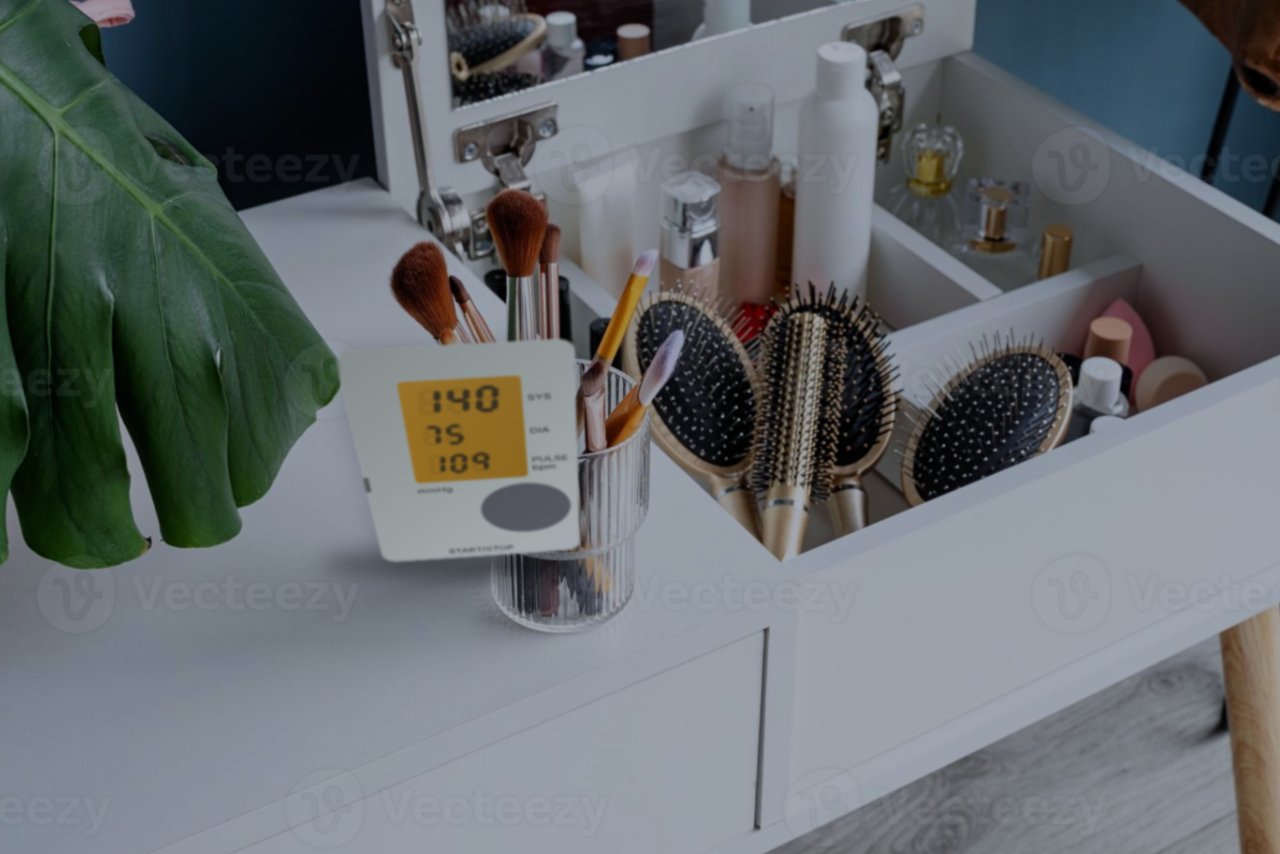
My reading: 140,mmHg
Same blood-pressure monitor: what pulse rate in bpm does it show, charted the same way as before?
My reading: 109,bpm
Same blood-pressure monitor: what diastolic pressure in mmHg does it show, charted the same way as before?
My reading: 75,mmHg
